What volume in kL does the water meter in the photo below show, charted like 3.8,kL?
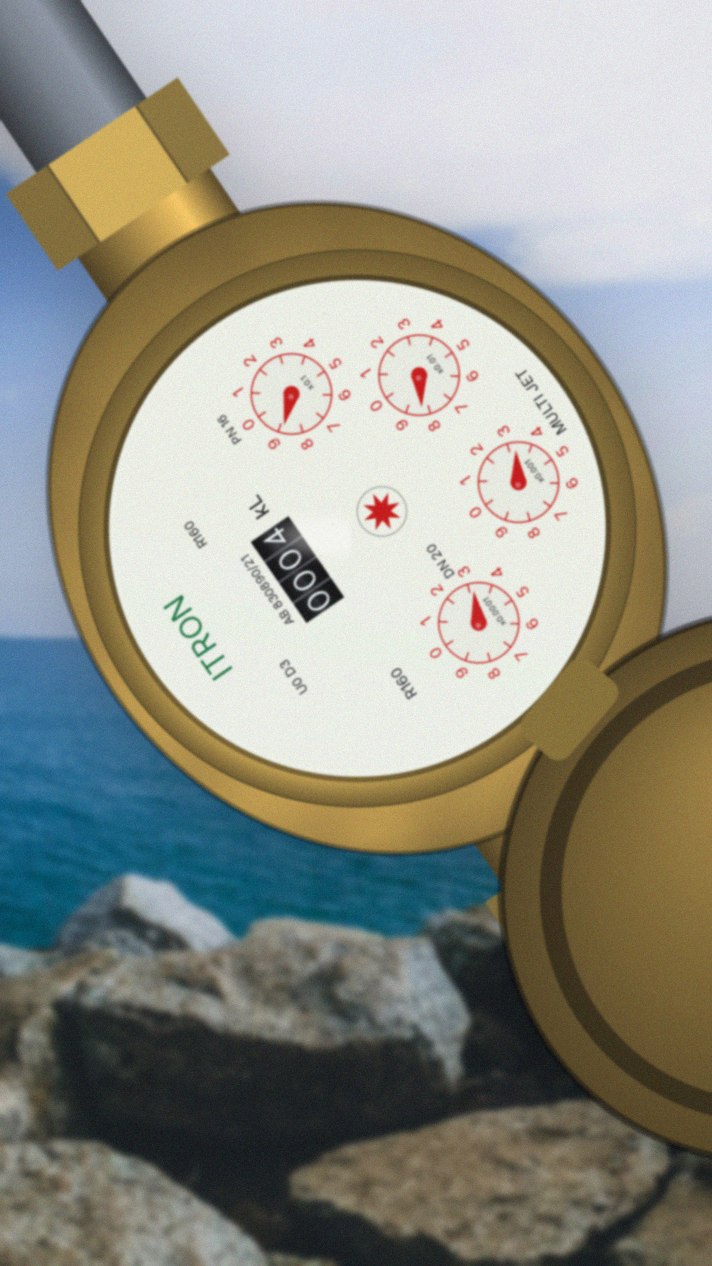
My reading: 4.8833,kL
